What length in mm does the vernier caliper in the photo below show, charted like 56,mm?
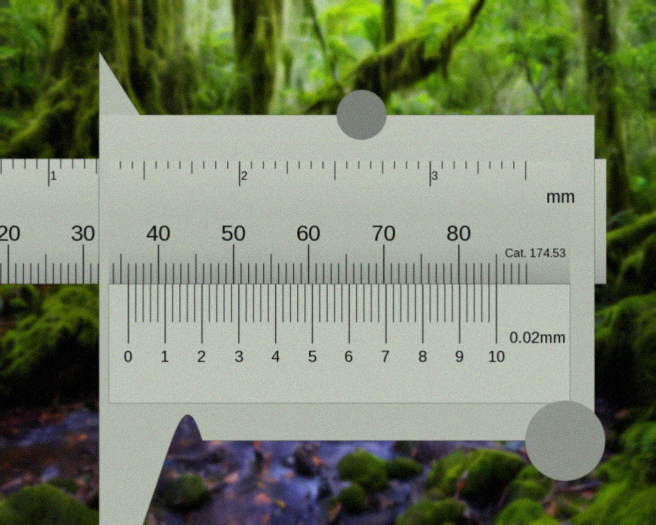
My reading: 36.0,mm
